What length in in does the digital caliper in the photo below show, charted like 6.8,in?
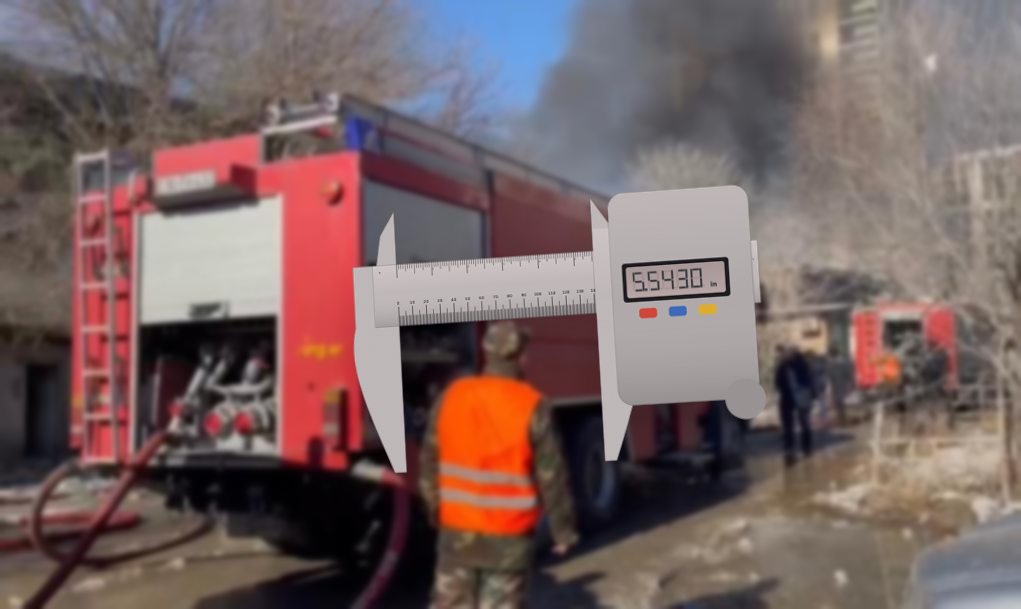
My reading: 5.5430,in
